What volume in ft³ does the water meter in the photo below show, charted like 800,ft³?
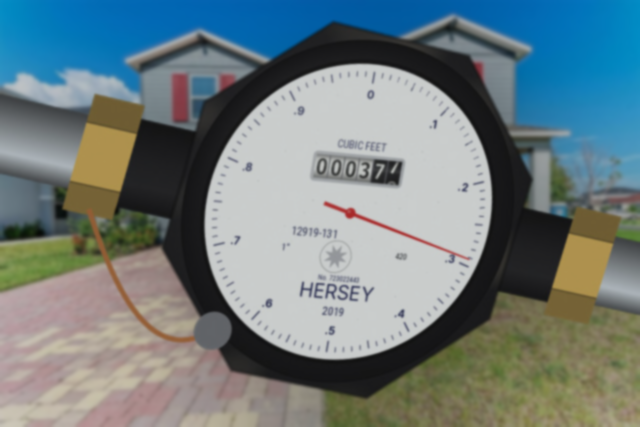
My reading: 377.29,ft³
